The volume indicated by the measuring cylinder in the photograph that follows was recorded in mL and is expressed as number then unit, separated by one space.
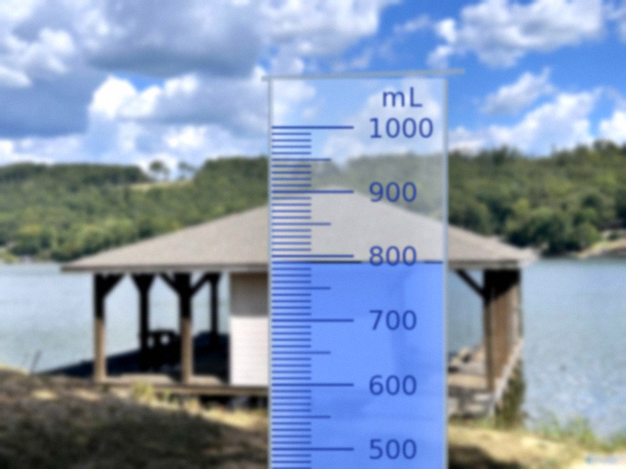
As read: 790 mL
